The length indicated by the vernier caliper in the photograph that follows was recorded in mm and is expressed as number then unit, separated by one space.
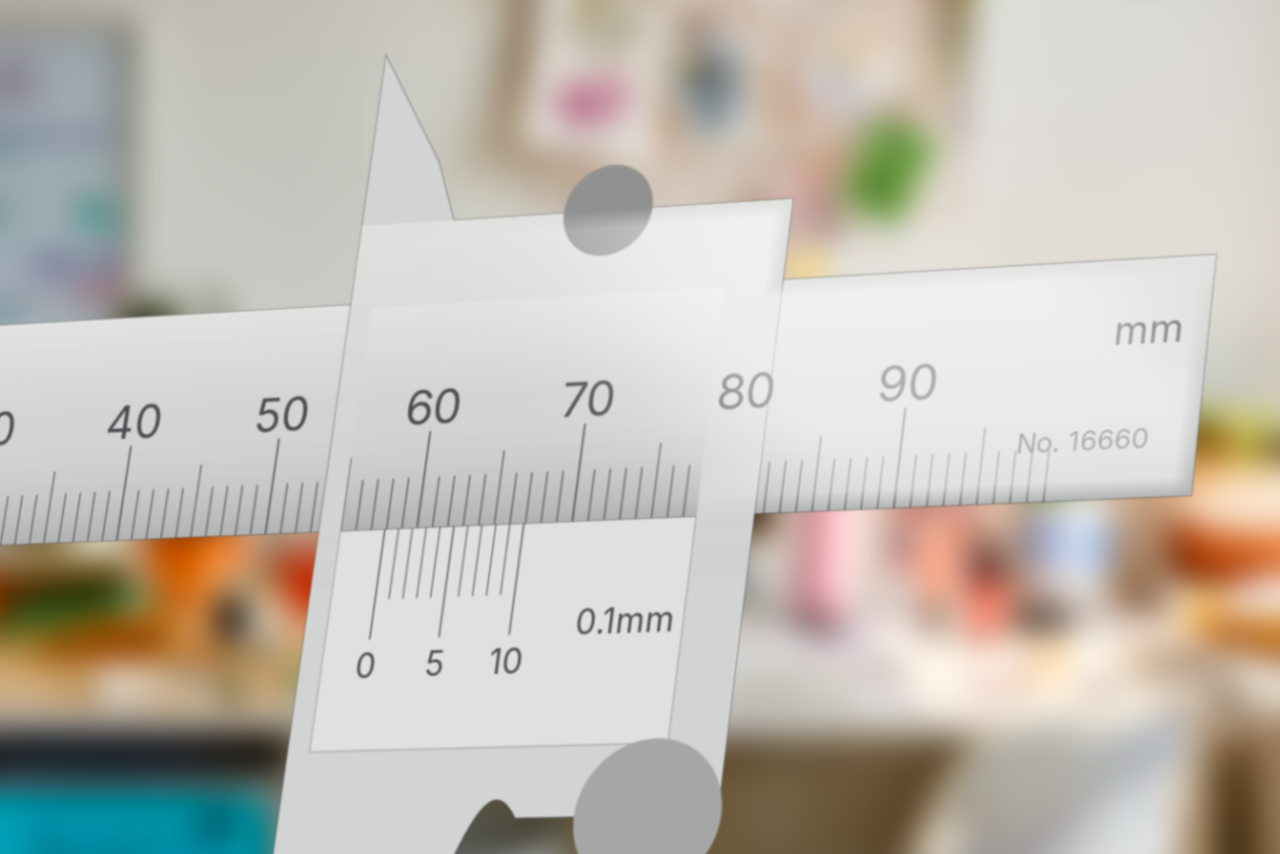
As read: 57.9 mm
